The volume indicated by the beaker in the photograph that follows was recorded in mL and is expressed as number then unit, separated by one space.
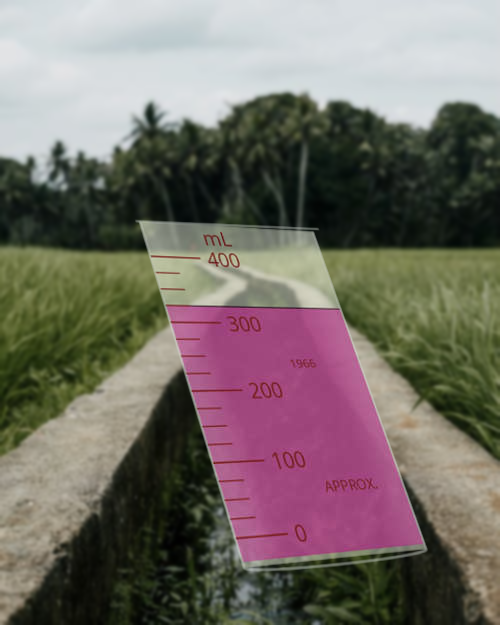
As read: 325 mL
